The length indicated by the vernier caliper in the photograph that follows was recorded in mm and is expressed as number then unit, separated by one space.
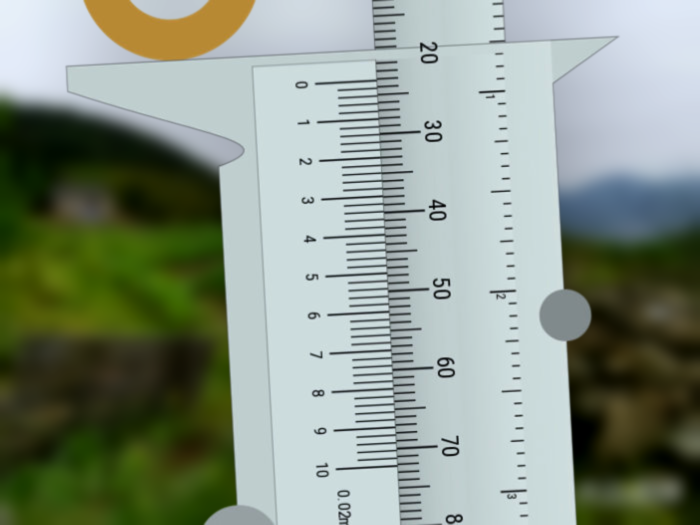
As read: 23.2 mm
